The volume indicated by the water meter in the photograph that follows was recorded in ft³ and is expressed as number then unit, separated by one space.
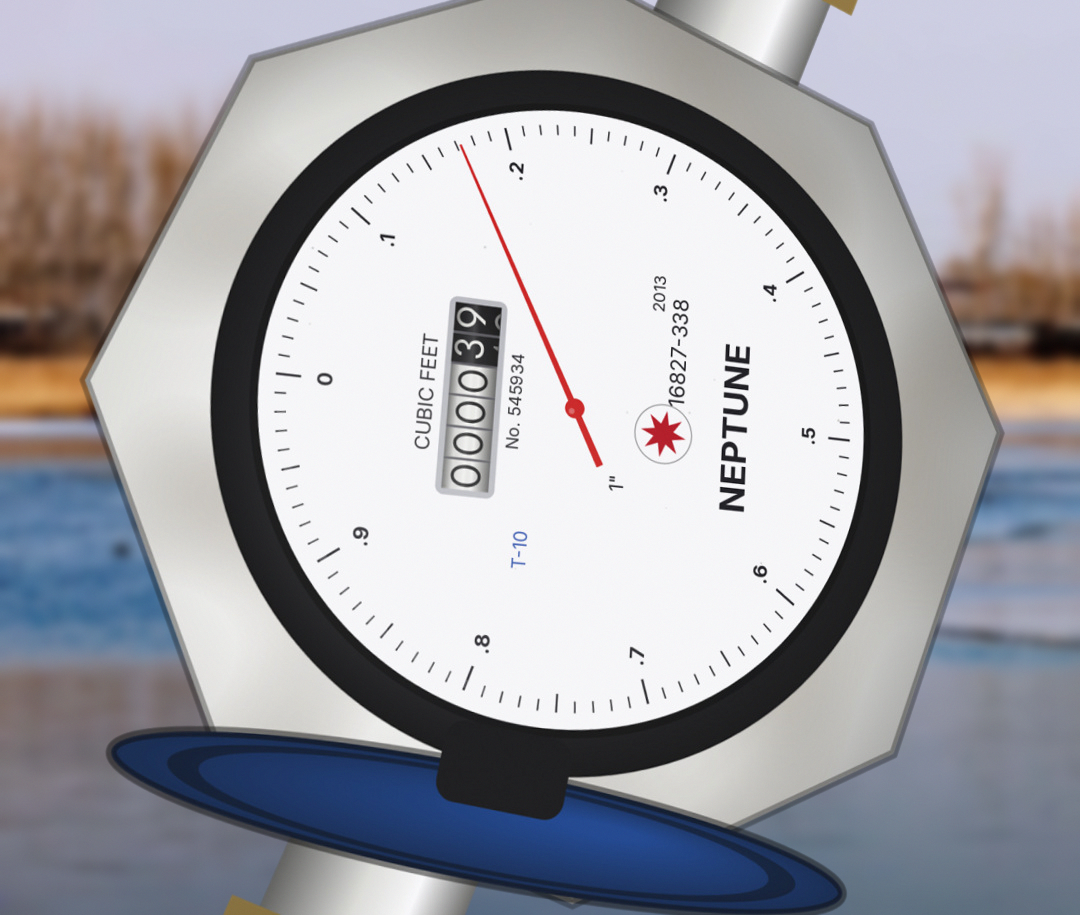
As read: 39.17 ft³
